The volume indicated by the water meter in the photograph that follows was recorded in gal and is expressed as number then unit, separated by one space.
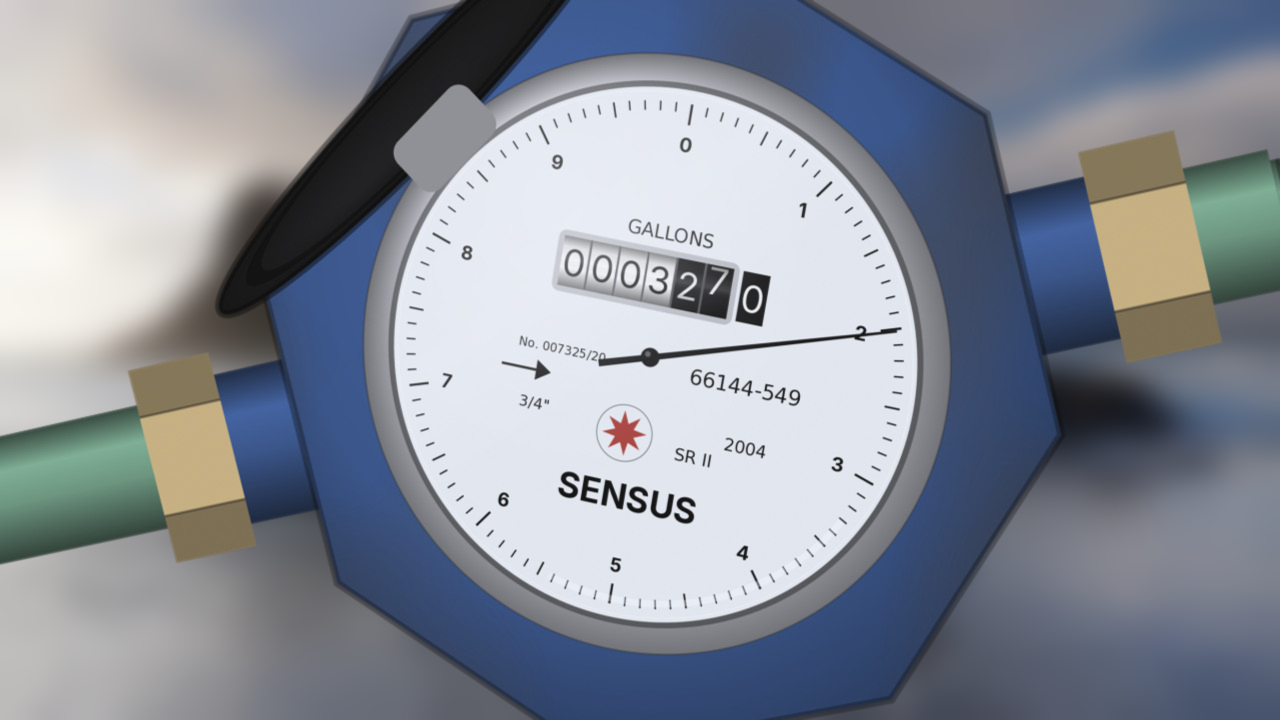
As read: 3272.0 gal
